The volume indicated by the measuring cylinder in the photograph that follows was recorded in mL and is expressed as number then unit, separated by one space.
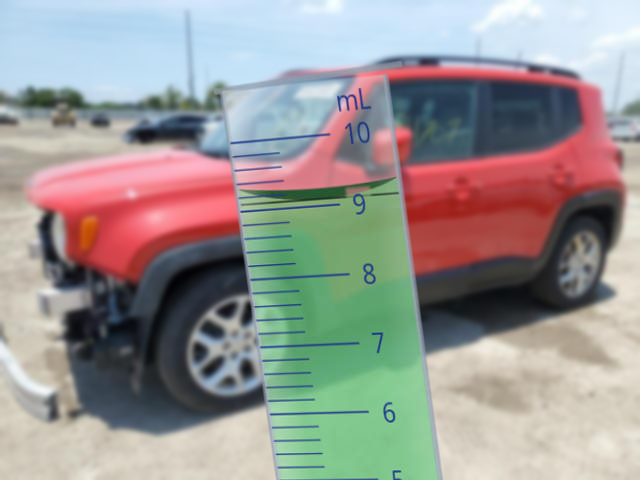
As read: 9.1 mL
